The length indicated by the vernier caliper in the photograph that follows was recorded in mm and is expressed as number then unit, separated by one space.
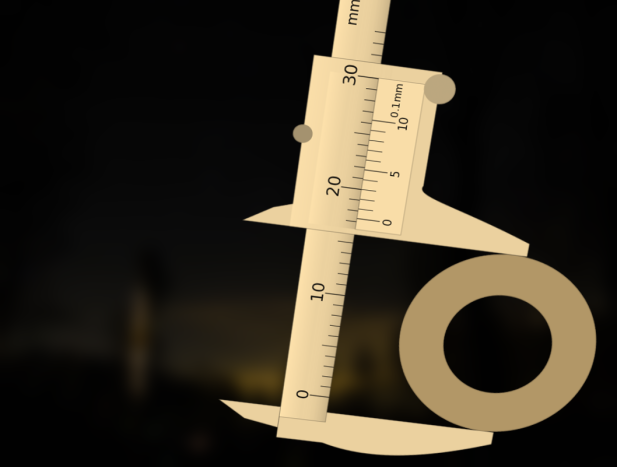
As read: 17.3 mm
